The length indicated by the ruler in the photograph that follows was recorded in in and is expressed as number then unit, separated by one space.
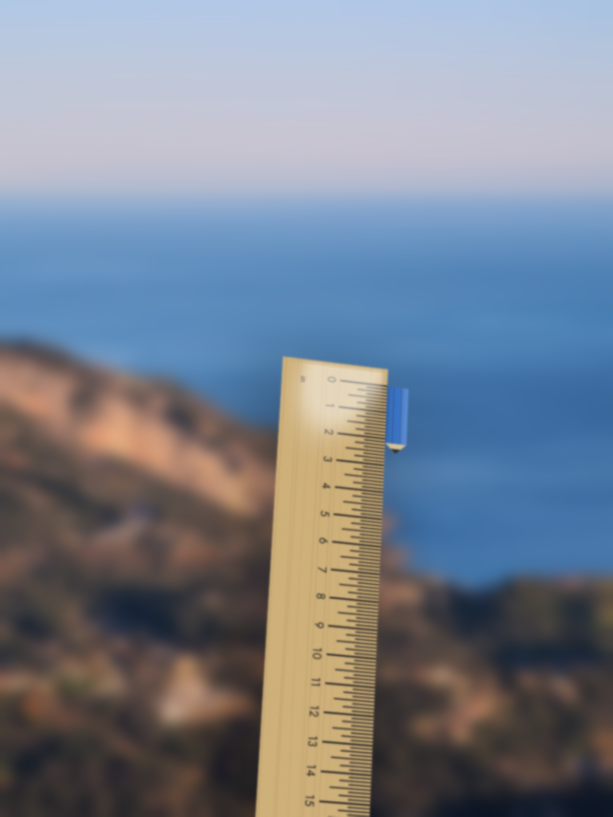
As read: 2.5 in
